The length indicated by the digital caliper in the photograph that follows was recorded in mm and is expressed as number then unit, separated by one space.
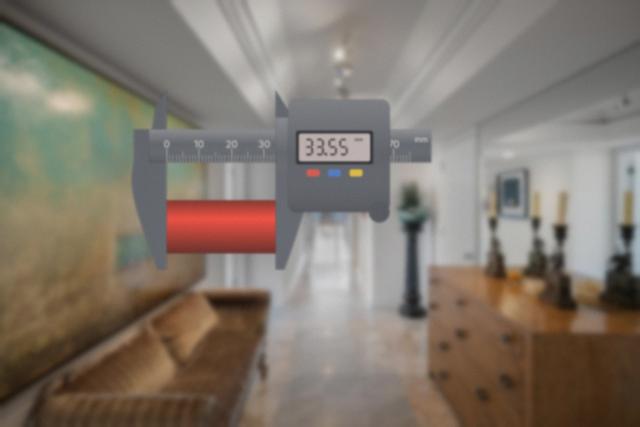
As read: 33.55 mm
